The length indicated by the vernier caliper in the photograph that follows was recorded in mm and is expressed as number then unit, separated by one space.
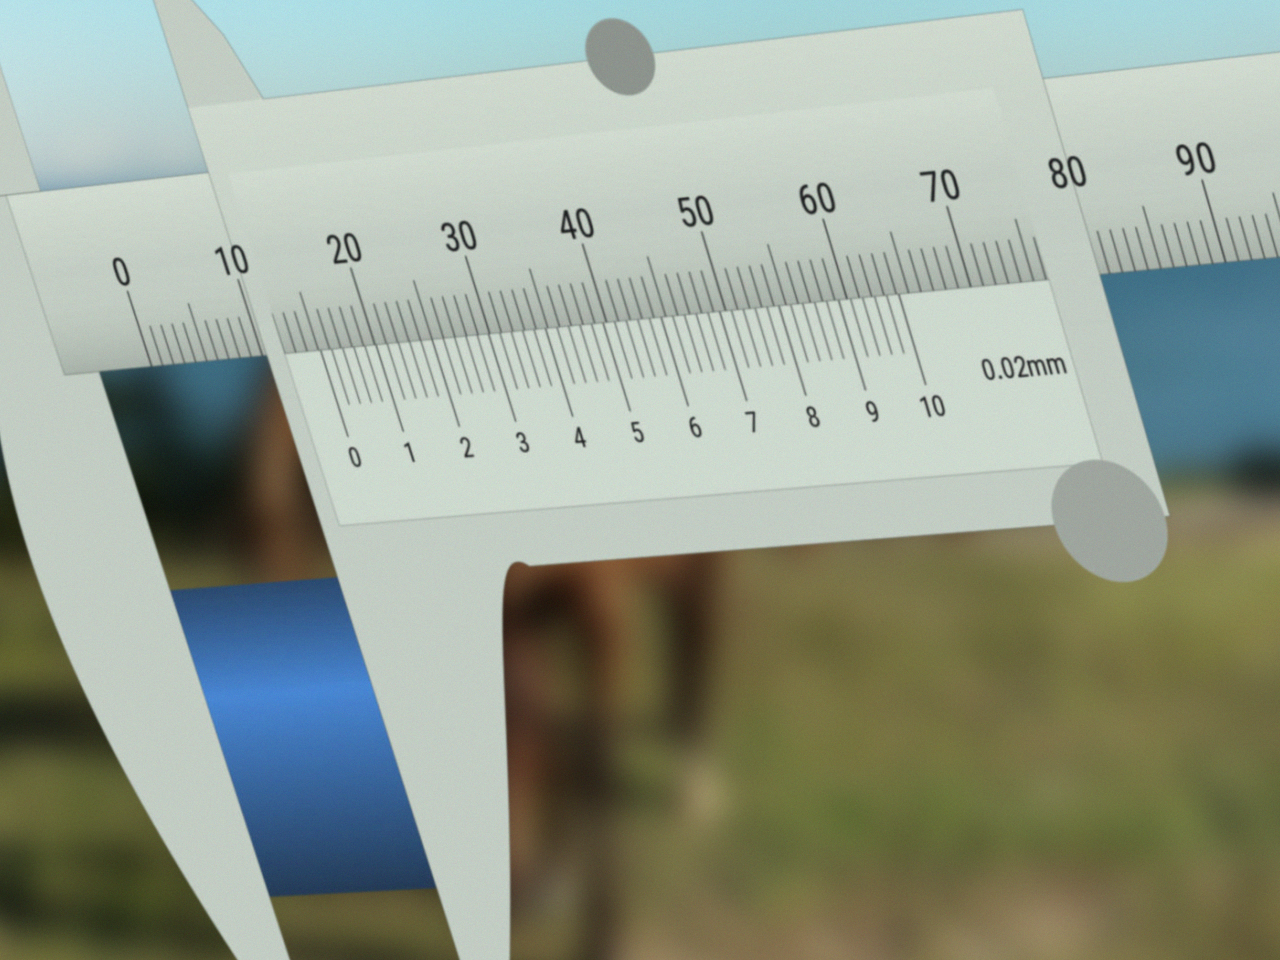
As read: 15.2 mm
